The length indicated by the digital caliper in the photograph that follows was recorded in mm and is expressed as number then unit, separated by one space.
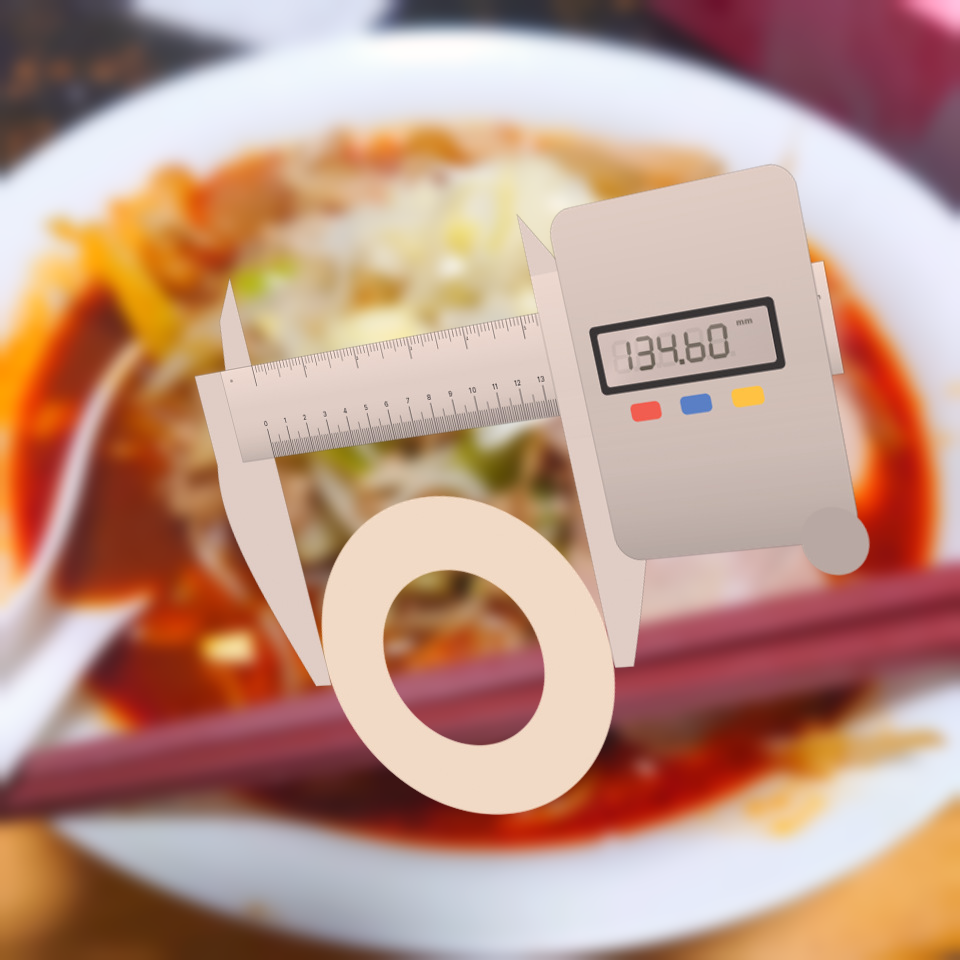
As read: 134.60 mm
